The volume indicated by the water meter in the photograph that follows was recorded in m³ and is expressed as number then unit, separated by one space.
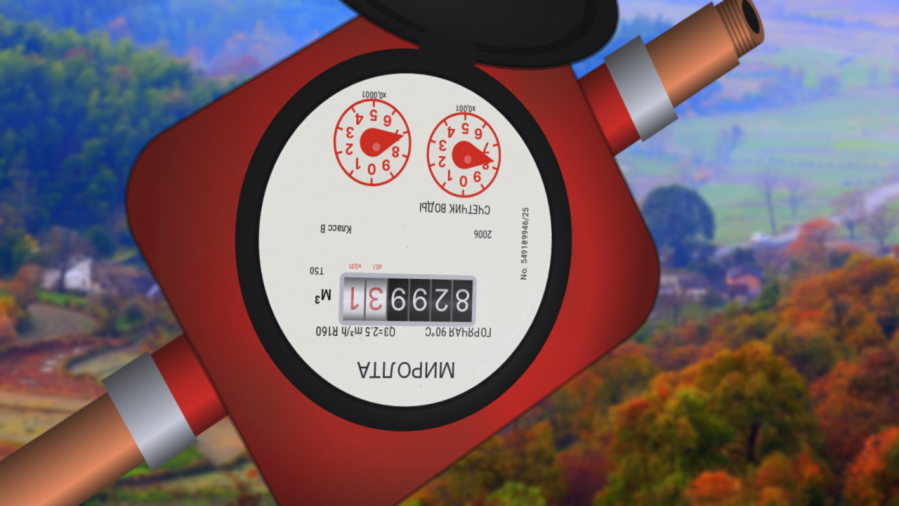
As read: 8299.3177 m³
